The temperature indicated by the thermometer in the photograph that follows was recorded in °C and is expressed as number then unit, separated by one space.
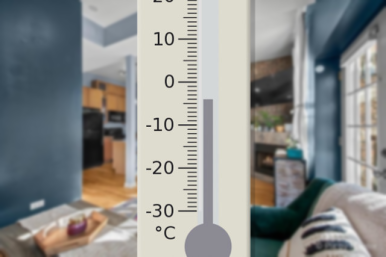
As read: -4 °C
